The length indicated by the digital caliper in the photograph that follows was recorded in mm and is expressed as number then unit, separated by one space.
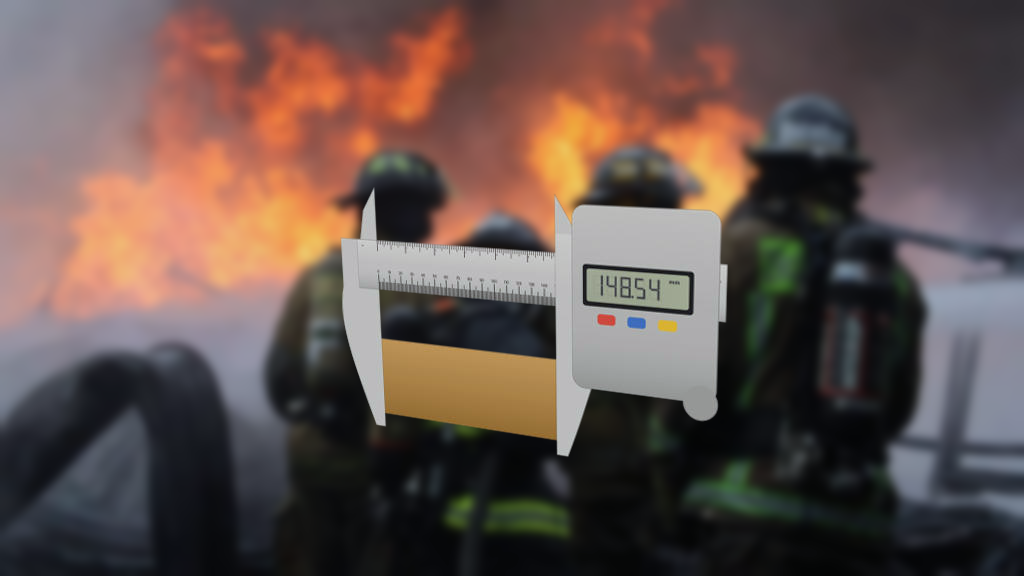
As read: 148.54 mm
